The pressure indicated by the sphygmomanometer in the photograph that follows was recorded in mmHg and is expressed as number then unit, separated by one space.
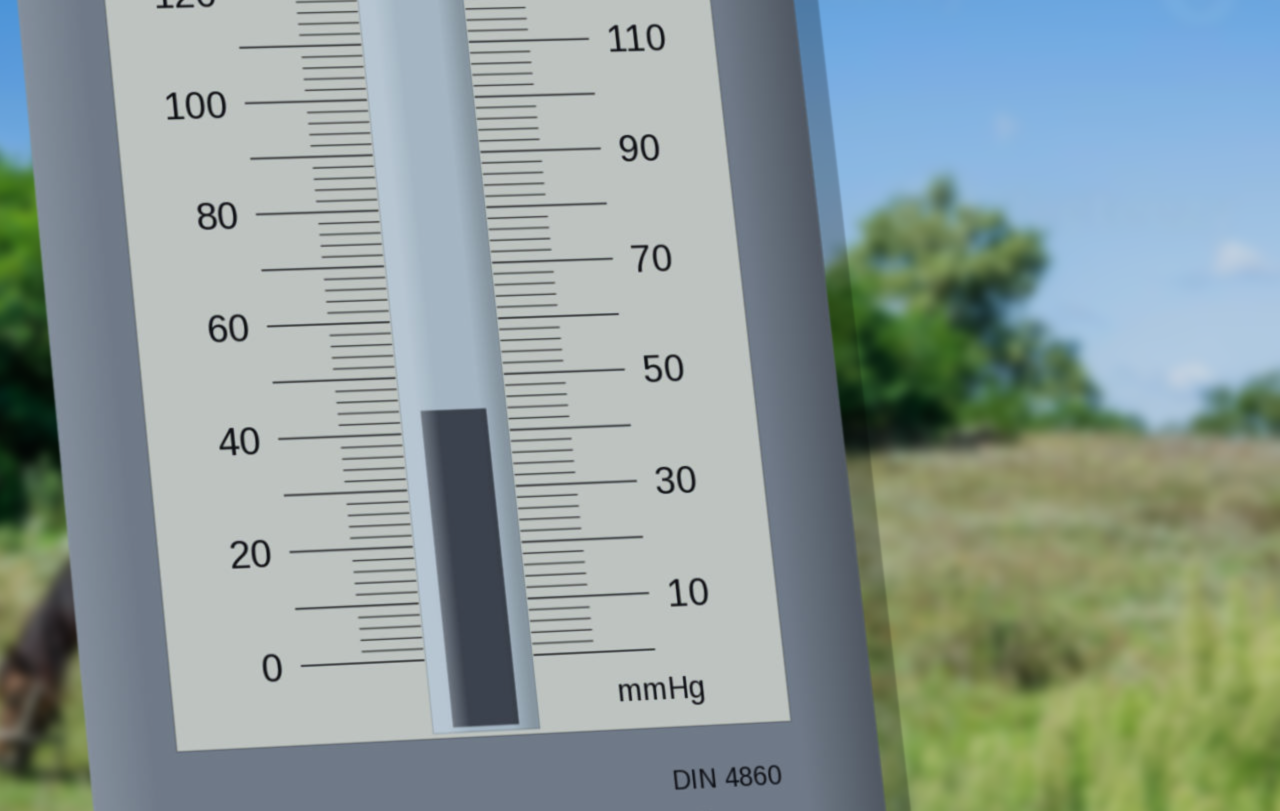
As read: 44 mmHg
